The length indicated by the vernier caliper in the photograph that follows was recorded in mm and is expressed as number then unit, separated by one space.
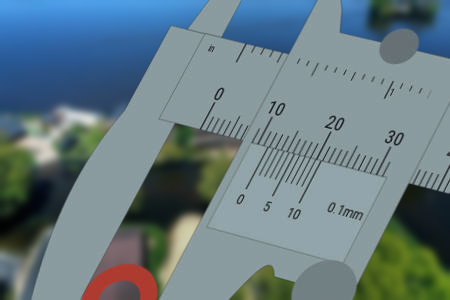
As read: 11.8 mm
